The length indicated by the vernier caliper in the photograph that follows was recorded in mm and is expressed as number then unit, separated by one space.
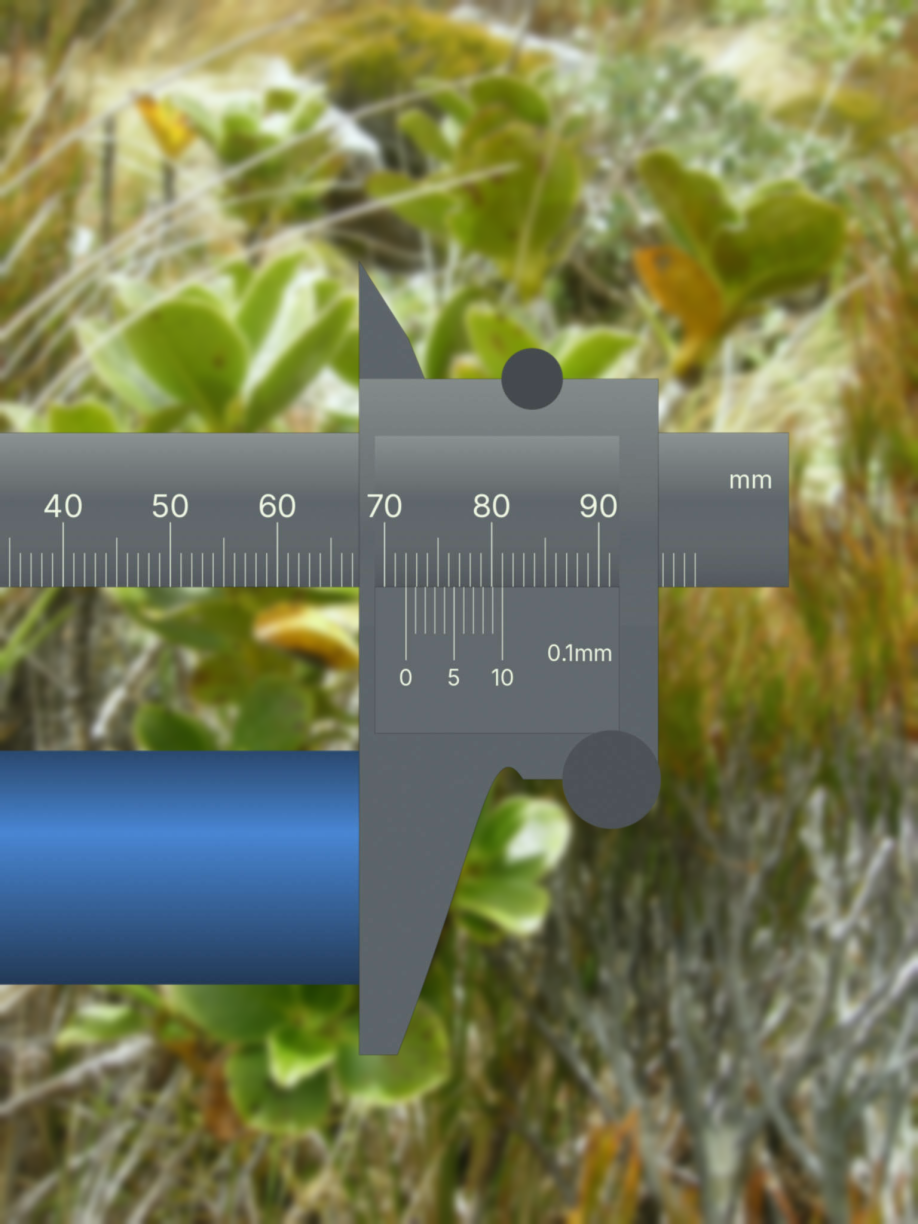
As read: 72.0 mm
